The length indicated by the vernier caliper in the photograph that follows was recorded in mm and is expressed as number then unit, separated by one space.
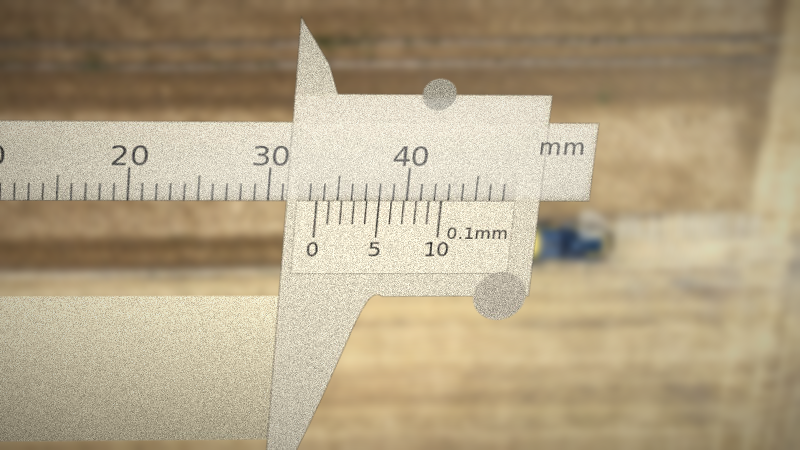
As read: 33.5 mm
